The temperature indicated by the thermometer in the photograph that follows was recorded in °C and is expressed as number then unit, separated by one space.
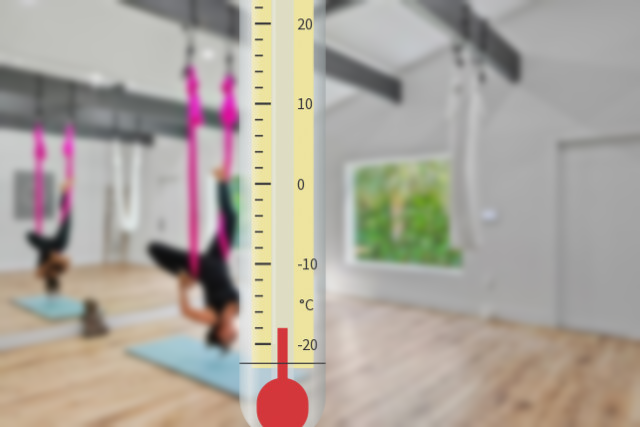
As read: -18 °C
